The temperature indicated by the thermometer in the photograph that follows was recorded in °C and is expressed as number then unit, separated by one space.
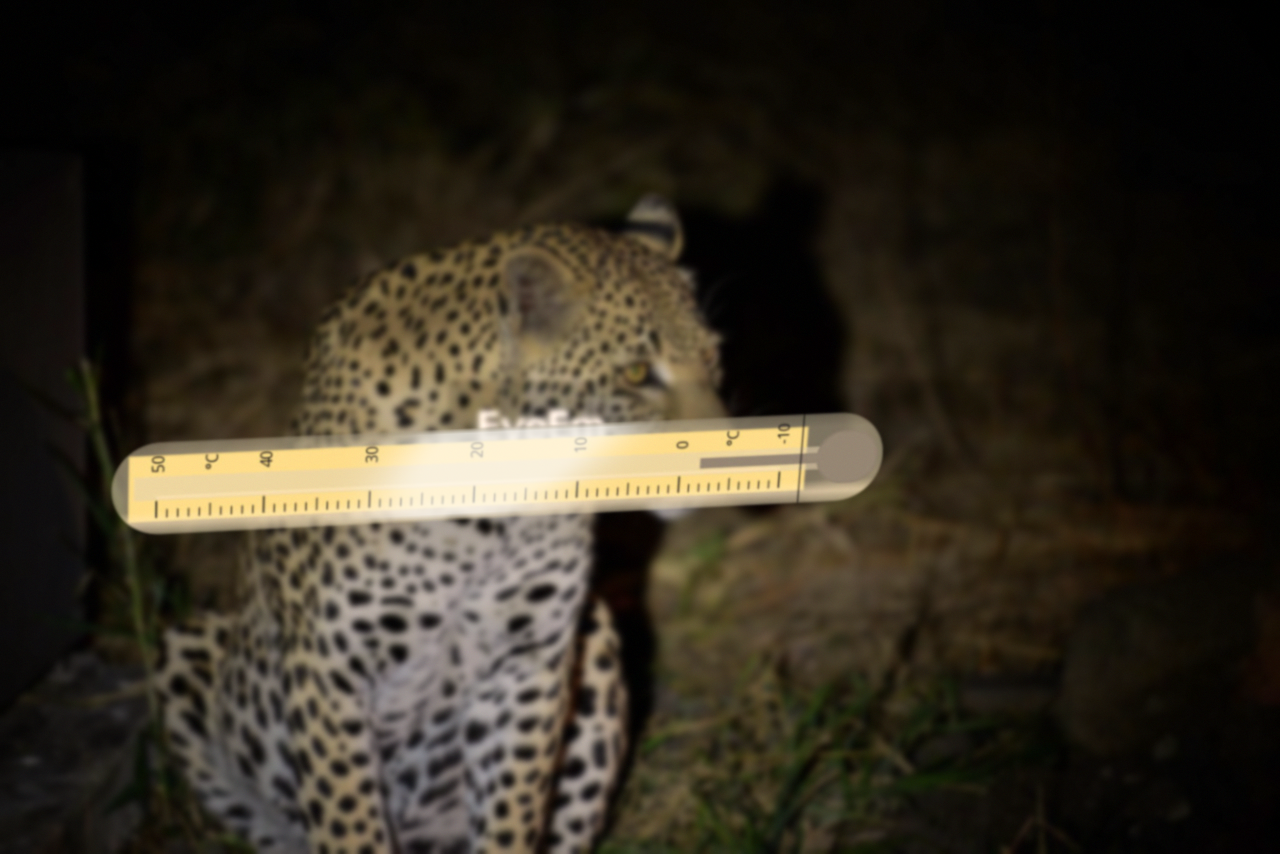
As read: -2 °C
